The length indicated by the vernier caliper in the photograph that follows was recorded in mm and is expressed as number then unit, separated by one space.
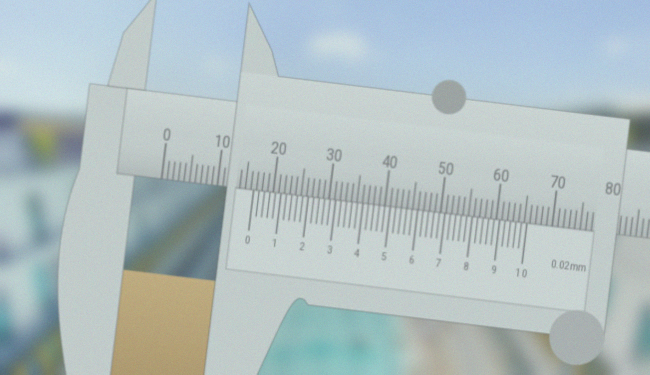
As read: 16.5 mm
